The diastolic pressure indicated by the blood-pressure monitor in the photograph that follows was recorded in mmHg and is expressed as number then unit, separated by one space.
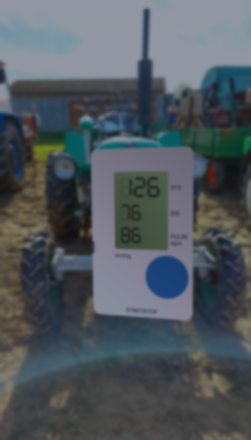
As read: 76 mmHg
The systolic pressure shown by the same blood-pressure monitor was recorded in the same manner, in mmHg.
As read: 126 mmHg
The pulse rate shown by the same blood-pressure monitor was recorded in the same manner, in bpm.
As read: 86 bpm
